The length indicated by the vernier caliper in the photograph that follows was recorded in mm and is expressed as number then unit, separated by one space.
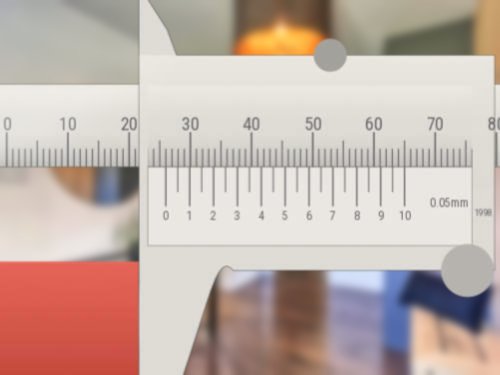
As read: 26.0 mm
